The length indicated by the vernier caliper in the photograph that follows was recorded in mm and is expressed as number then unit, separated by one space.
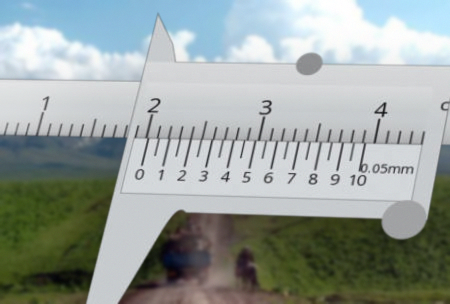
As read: 20.2 mm
